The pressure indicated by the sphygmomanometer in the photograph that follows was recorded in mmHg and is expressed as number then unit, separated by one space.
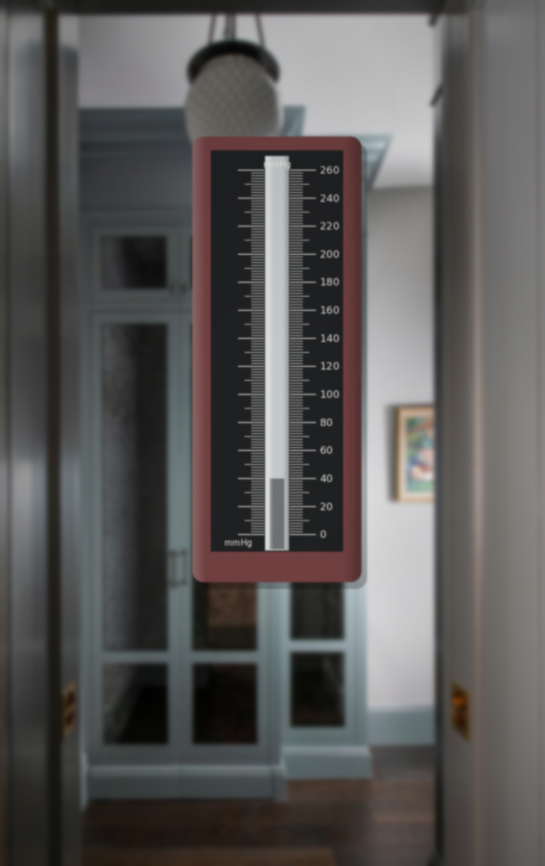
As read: 40 mmHg
